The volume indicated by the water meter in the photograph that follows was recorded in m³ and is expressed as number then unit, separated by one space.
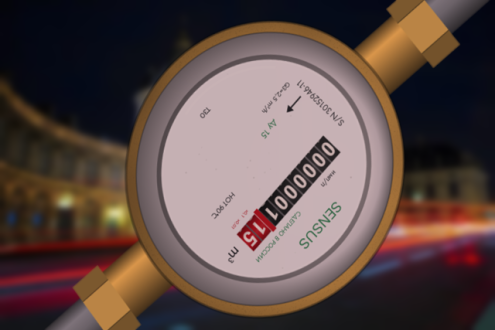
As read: 1.15 m³
